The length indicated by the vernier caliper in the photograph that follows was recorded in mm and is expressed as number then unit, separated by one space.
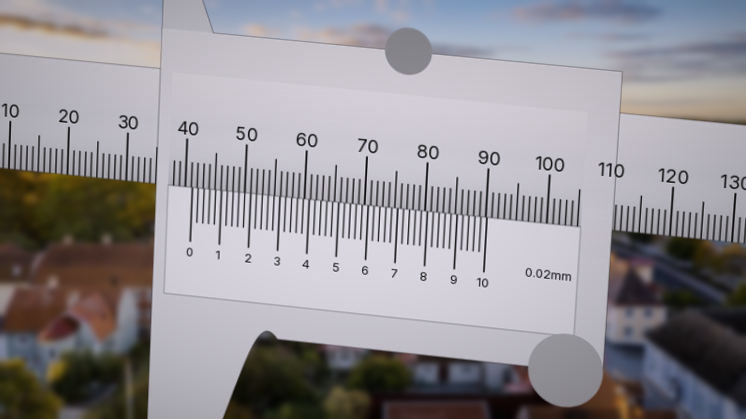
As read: 41.2 mm
